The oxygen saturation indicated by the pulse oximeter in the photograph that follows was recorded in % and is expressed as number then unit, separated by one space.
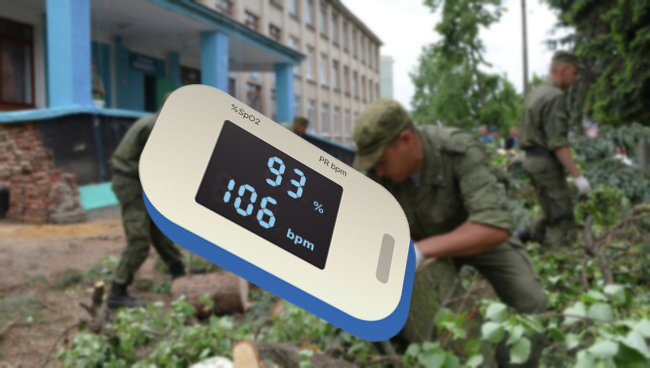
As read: 93 %
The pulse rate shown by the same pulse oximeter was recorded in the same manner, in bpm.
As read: 106 bpm
